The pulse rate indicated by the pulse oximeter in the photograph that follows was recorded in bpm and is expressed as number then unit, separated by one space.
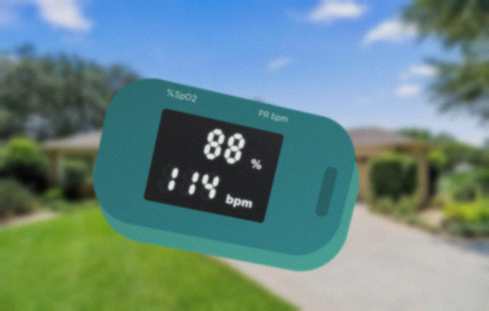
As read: 114 bpm
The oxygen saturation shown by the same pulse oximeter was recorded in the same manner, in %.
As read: 88 %
